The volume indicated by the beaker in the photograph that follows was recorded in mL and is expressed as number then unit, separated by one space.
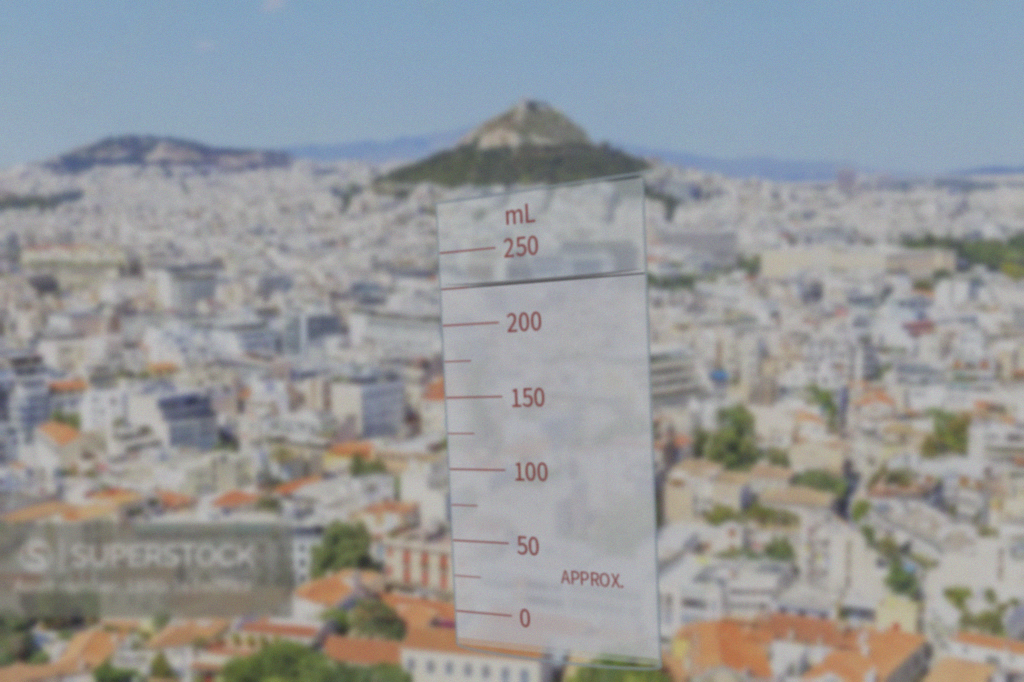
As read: 225 mL
